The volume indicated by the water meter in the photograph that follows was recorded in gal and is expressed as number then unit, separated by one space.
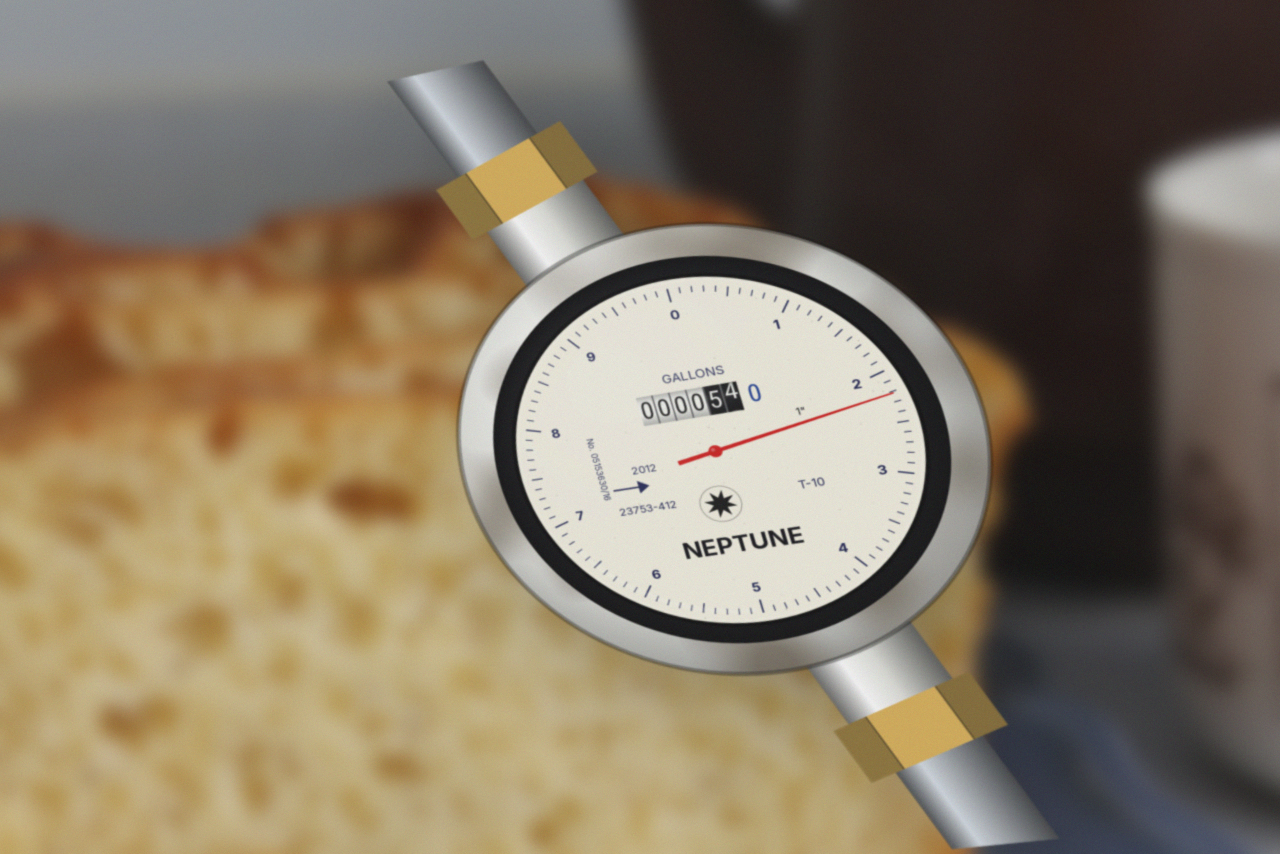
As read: 542.2 gal
